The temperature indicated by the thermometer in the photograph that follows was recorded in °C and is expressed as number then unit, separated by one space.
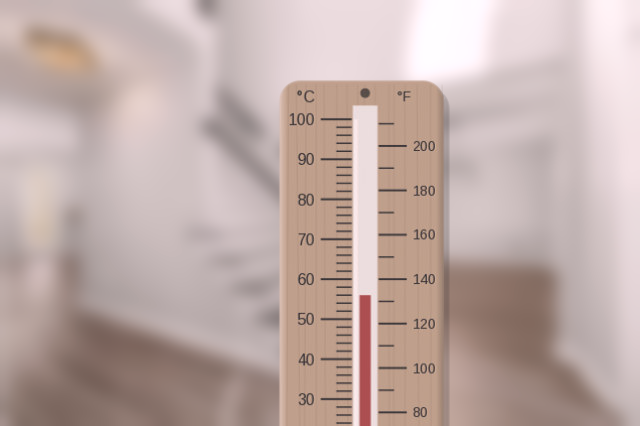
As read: 56 °C
